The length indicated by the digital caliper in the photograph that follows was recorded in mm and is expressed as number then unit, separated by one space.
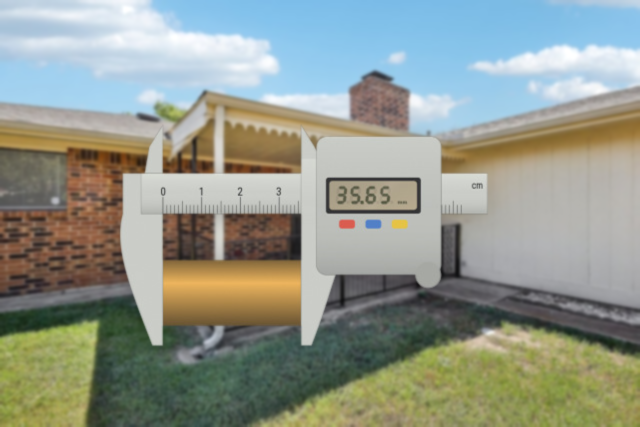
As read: 35.65 mm
